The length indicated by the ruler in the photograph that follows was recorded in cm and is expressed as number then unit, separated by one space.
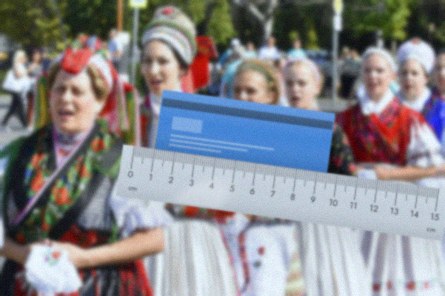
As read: 8.5 cm
